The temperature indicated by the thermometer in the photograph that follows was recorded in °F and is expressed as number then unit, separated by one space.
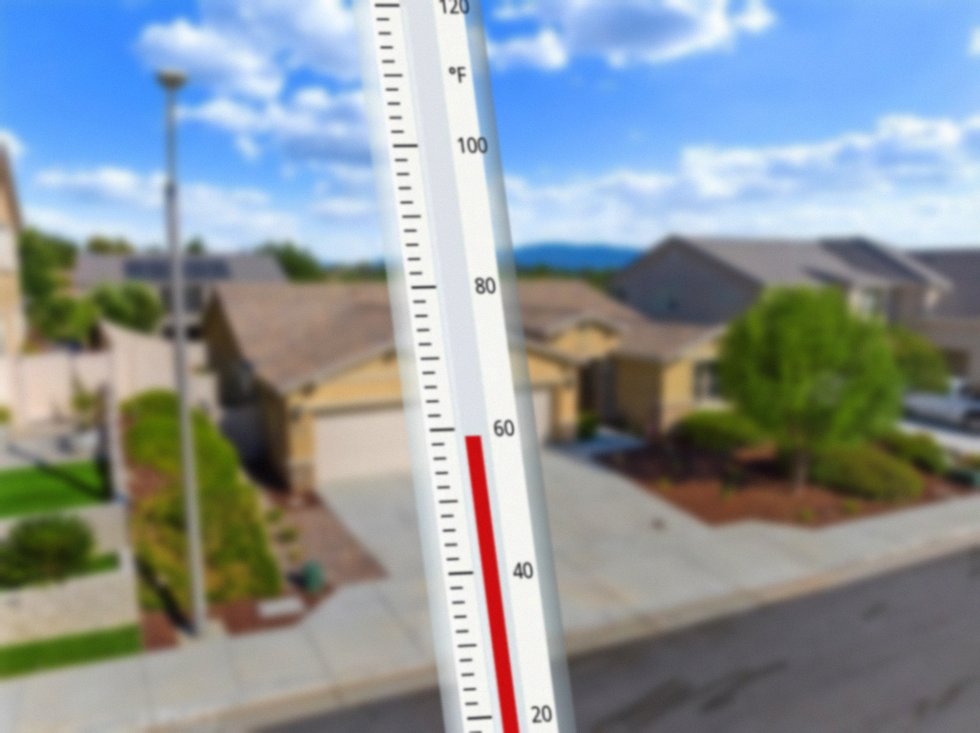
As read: 59 °F
